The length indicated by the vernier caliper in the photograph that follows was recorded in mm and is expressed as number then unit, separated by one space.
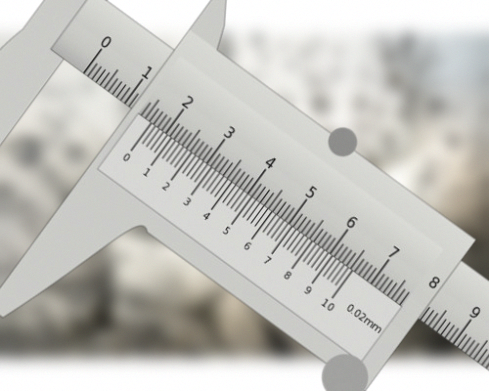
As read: 16.5 mm
